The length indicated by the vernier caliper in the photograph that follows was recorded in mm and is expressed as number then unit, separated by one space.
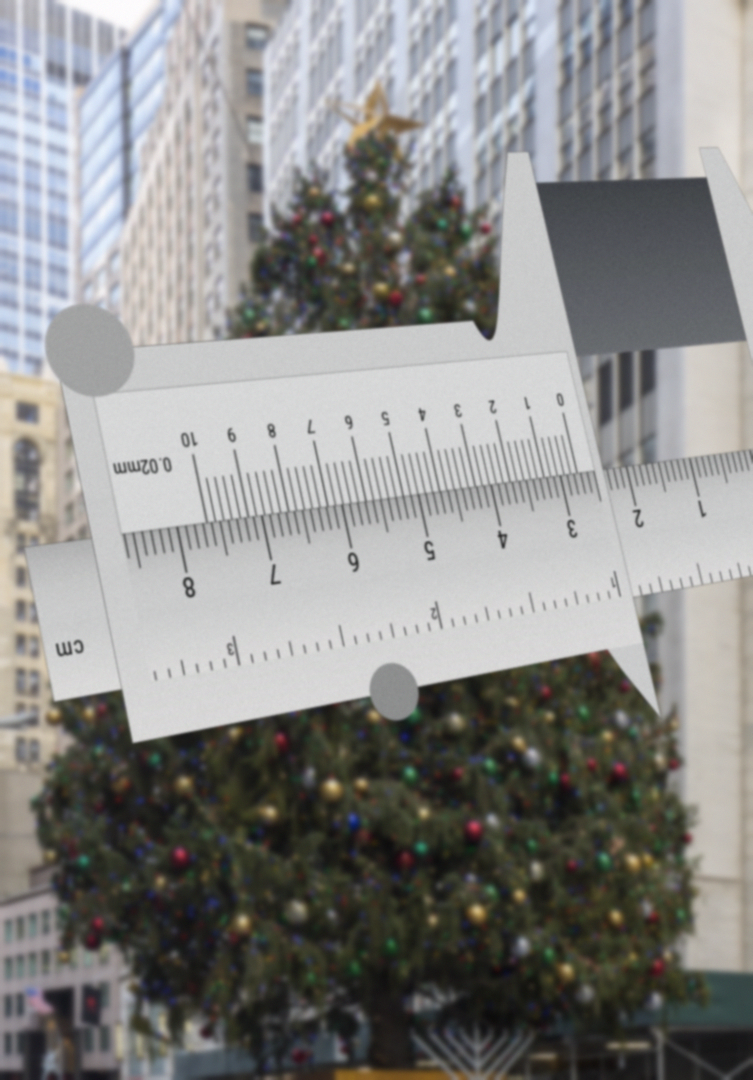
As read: 27.5 mm
